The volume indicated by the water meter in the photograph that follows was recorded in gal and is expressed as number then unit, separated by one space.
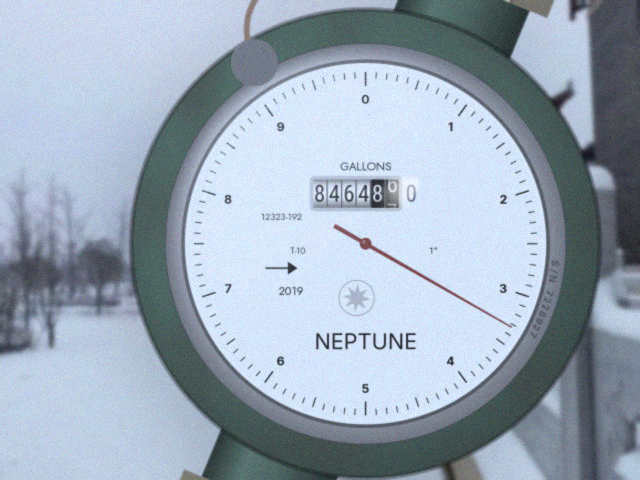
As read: 8464863.3 gal
